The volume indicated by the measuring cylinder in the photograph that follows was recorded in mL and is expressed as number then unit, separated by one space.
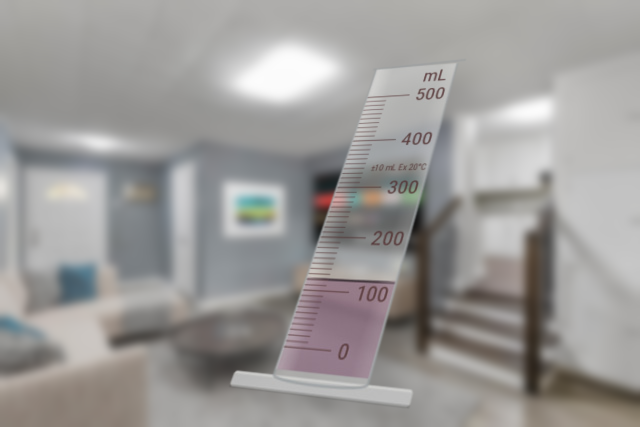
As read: 120 mL
